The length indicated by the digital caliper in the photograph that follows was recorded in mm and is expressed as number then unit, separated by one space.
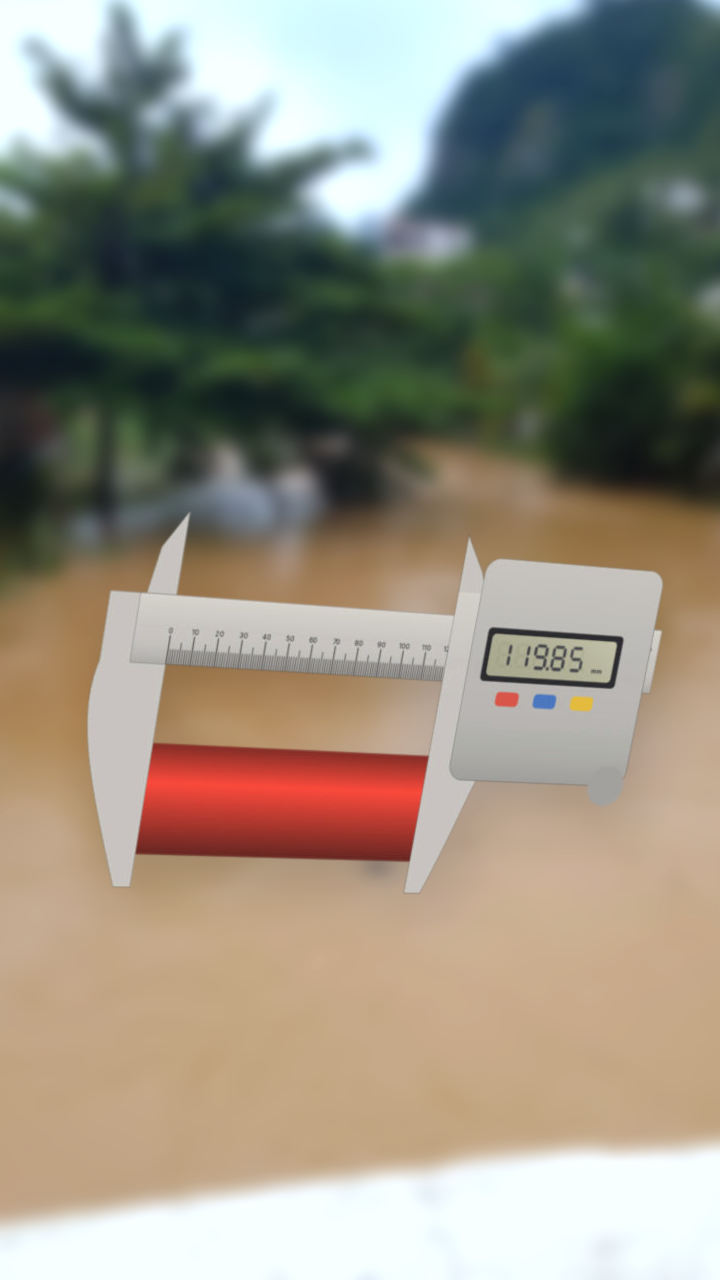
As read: 119.85 mm
